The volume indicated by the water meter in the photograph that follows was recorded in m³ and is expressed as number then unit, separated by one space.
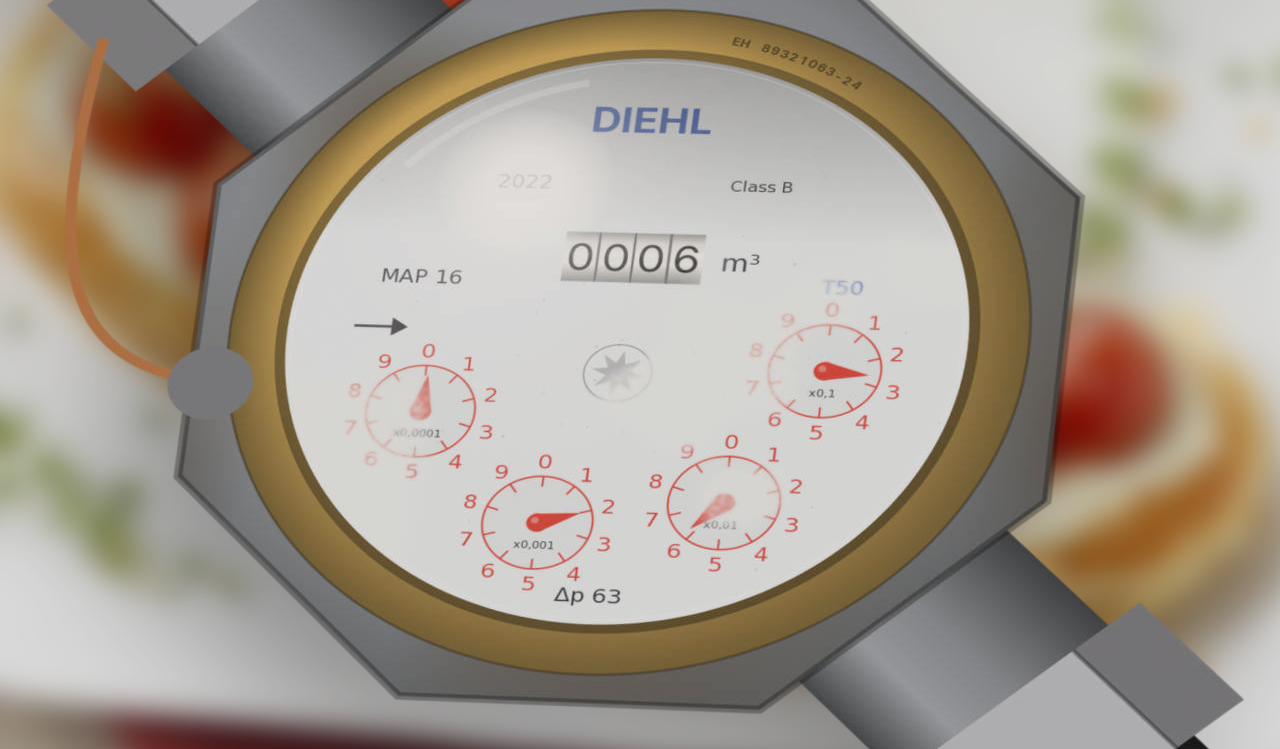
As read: 6.2620 m³
